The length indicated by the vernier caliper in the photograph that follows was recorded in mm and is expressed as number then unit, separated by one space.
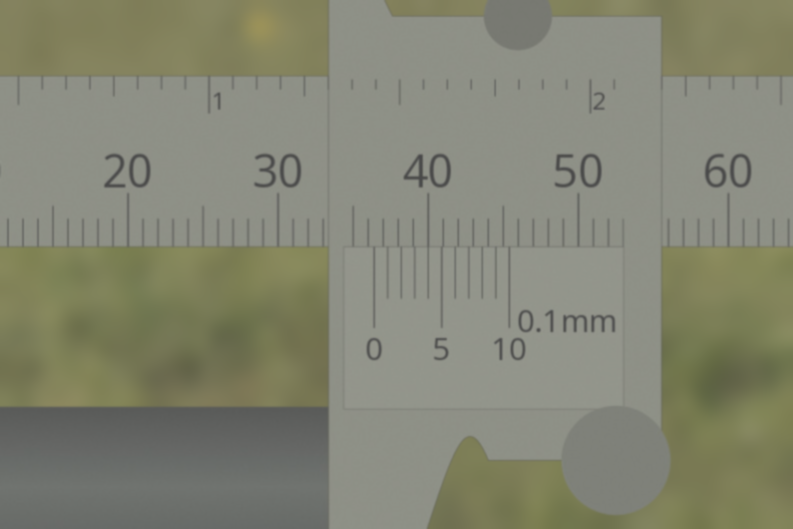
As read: 36.4 mm
